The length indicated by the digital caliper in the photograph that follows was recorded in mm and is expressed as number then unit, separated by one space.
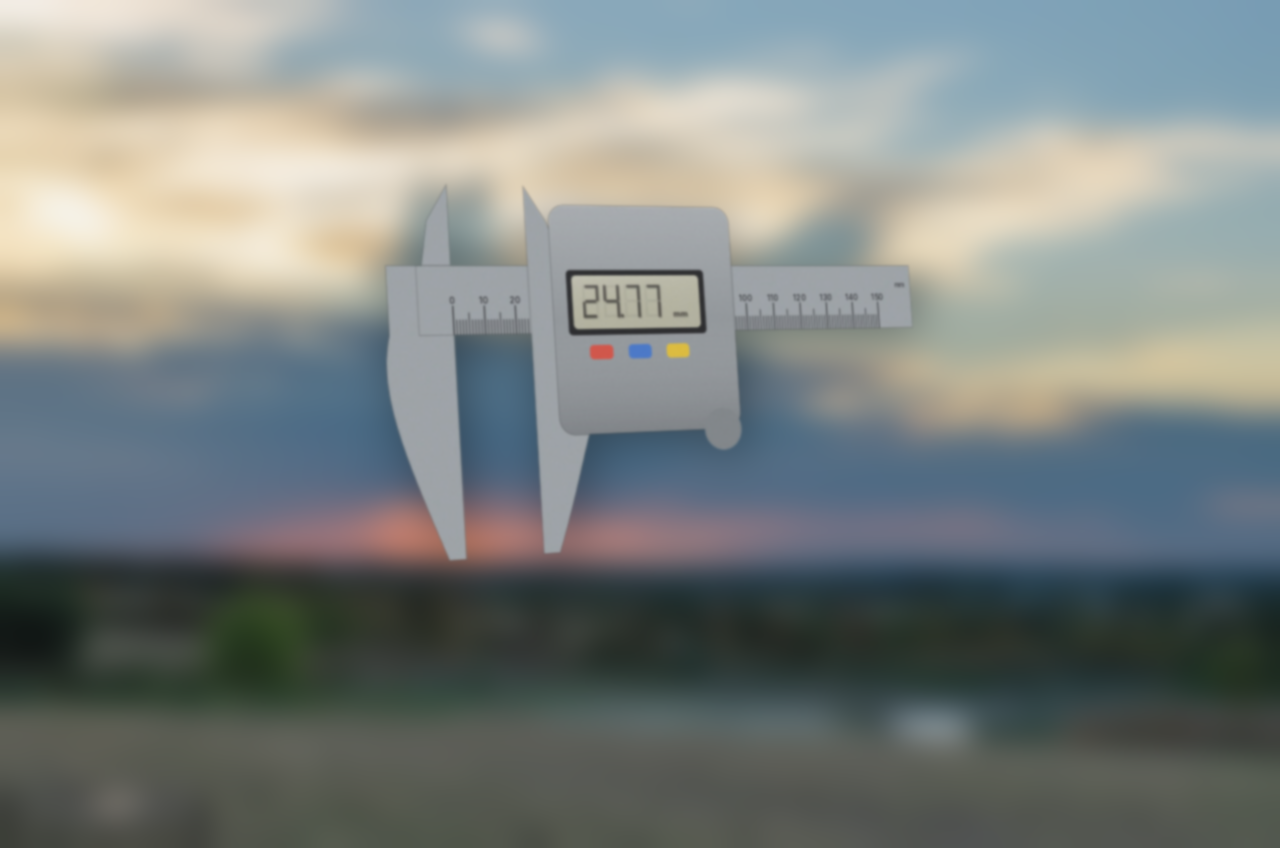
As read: 24.77 mm
